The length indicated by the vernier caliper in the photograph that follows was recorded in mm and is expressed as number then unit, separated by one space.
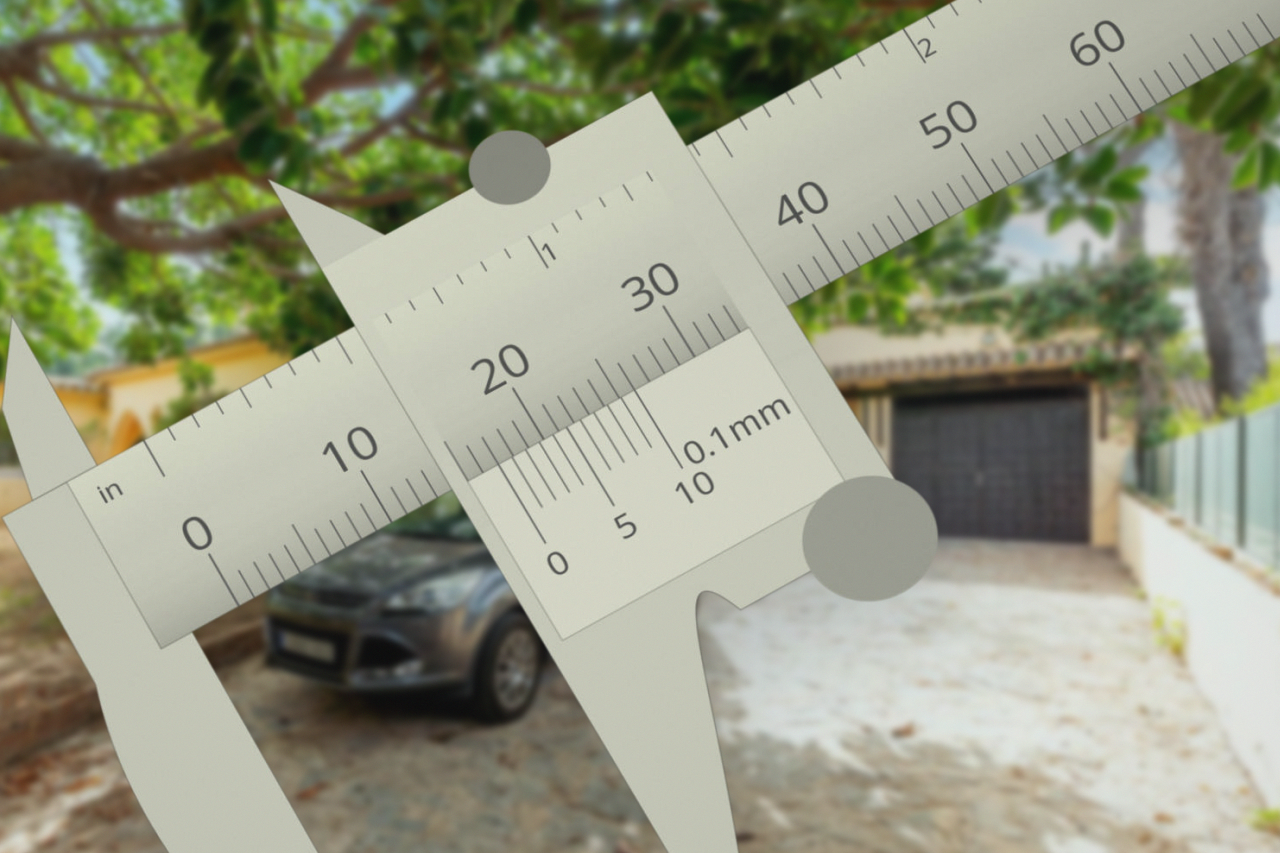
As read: 17.0 mm
